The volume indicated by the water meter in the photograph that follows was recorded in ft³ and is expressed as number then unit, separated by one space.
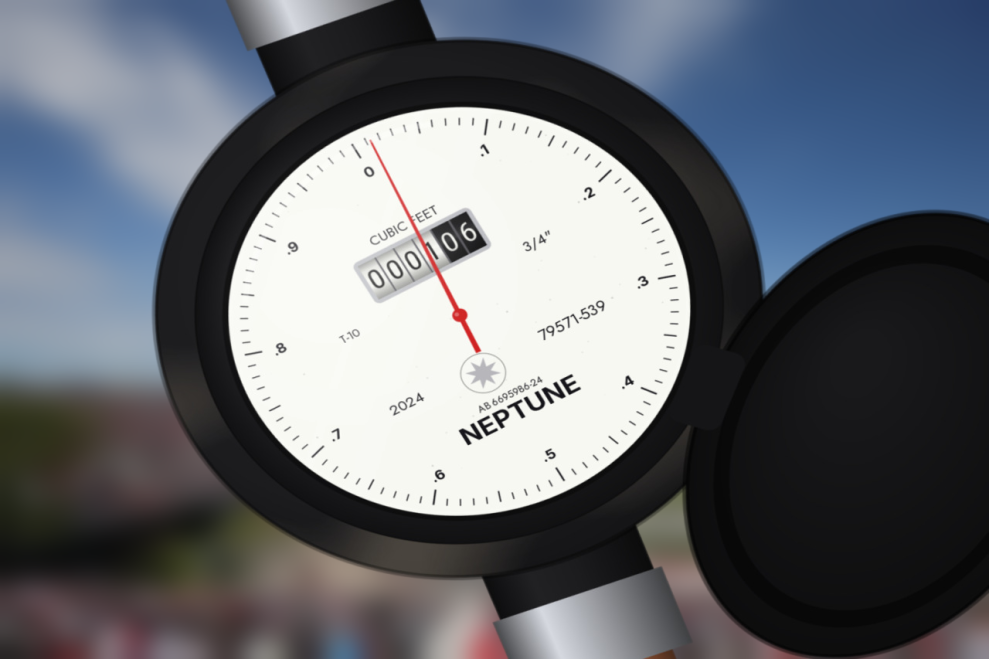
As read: 106.01 ft³
